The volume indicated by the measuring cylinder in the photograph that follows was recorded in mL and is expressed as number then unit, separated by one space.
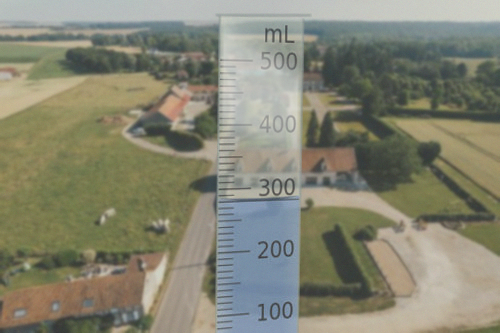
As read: 280 mL
